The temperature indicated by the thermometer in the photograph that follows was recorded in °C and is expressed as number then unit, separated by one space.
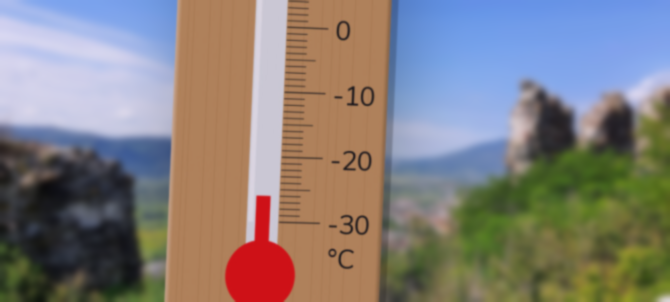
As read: -26 °C
